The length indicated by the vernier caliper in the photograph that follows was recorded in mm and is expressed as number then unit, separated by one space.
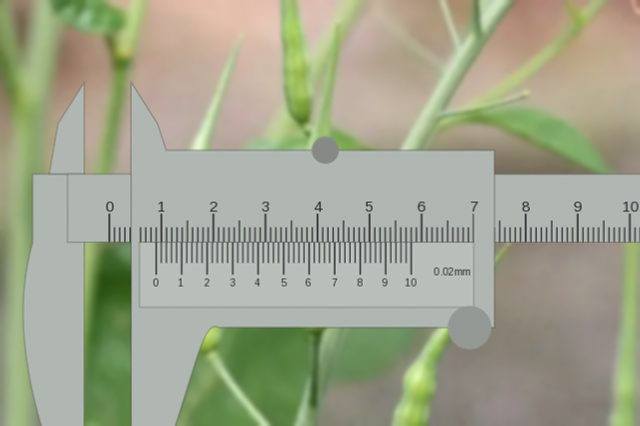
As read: 9.0 mm
